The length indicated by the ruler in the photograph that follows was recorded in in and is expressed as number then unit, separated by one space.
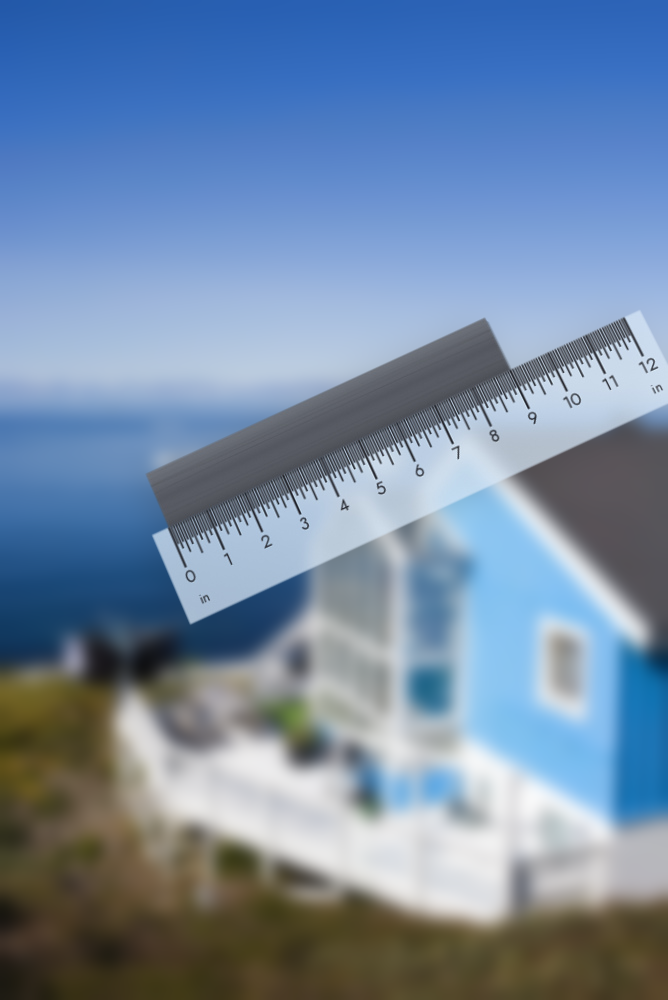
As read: 9 in
